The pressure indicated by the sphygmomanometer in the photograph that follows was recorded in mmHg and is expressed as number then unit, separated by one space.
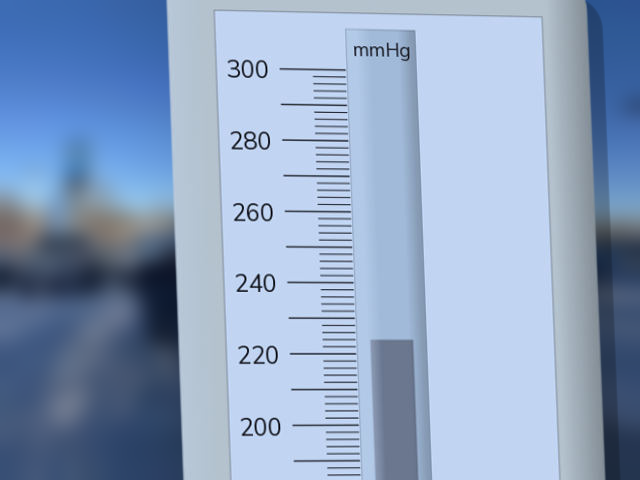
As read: 224 mmHg
